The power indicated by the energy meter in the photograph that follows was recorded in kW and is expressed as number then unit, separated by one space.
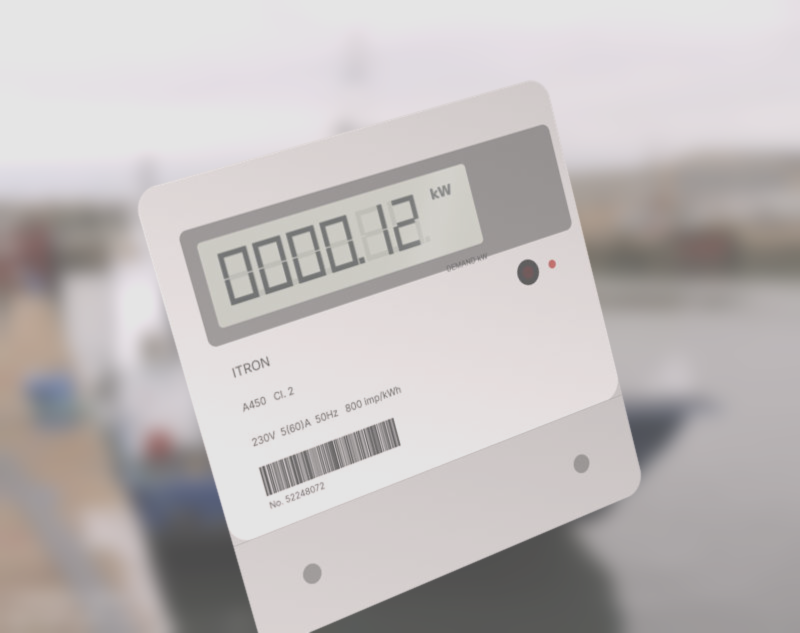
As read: 0.12 kW
